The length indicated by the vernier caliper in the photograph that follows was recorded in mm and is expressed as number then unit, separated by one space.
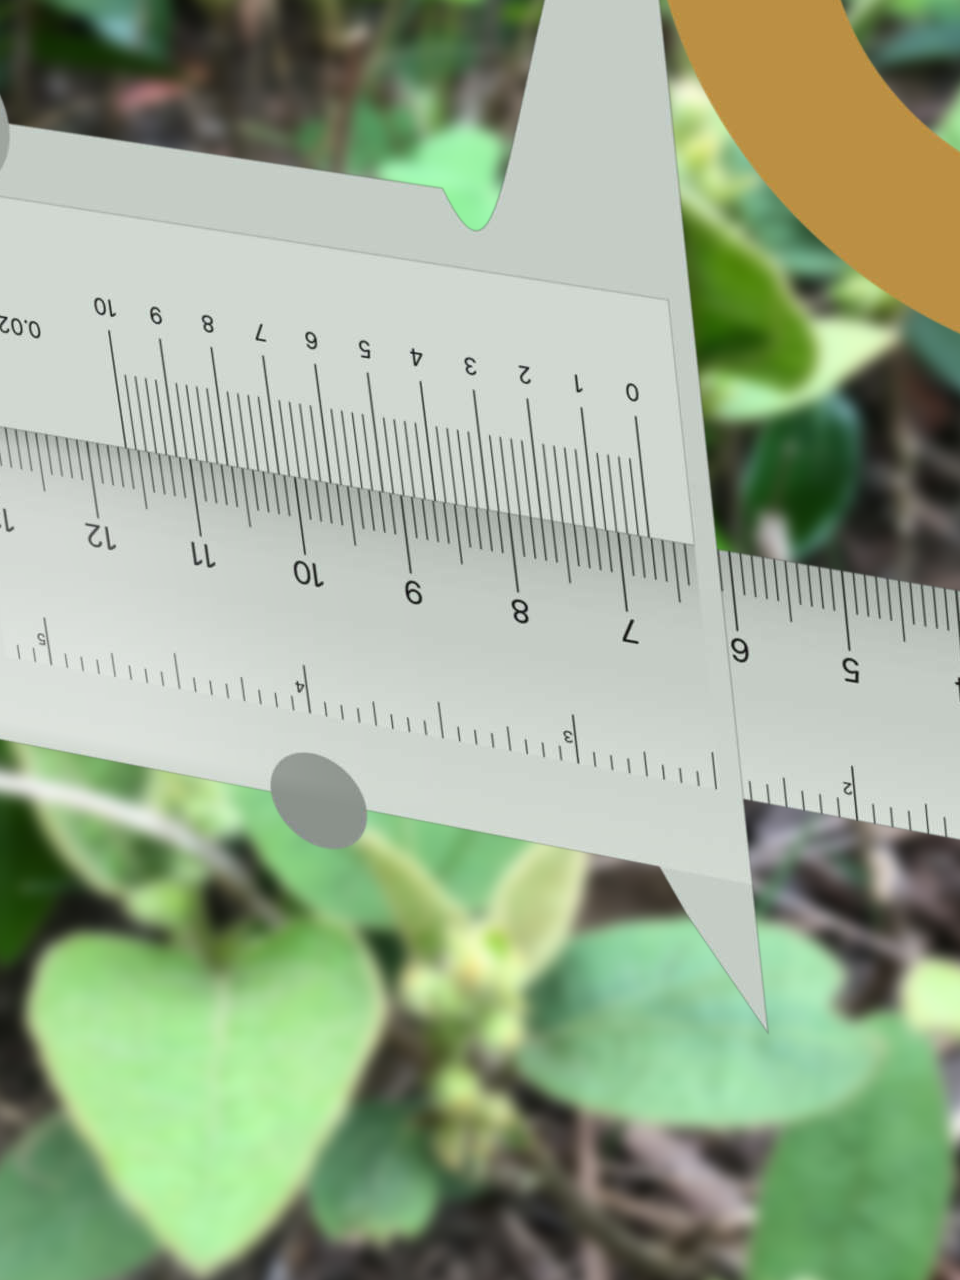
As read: 67.2 mm
